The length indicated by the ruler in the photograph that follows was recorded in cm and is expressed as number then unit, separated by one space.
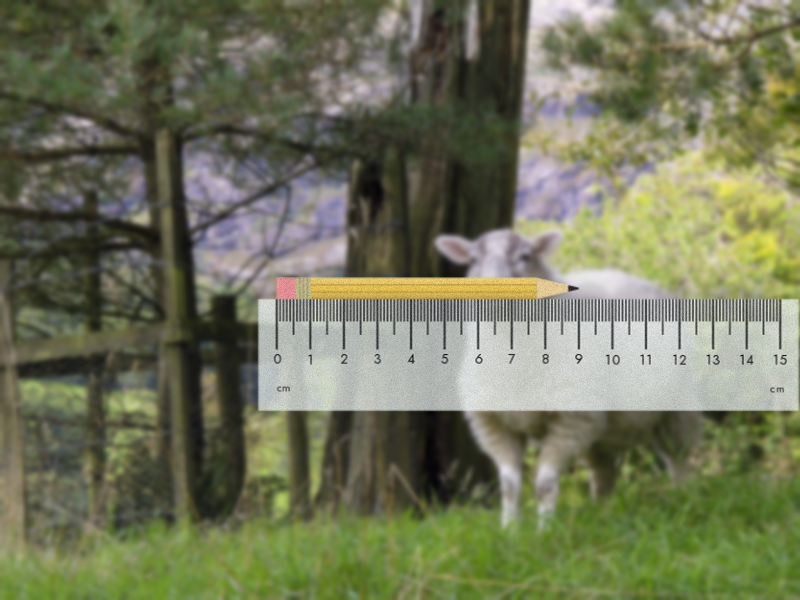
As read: 9 cm
